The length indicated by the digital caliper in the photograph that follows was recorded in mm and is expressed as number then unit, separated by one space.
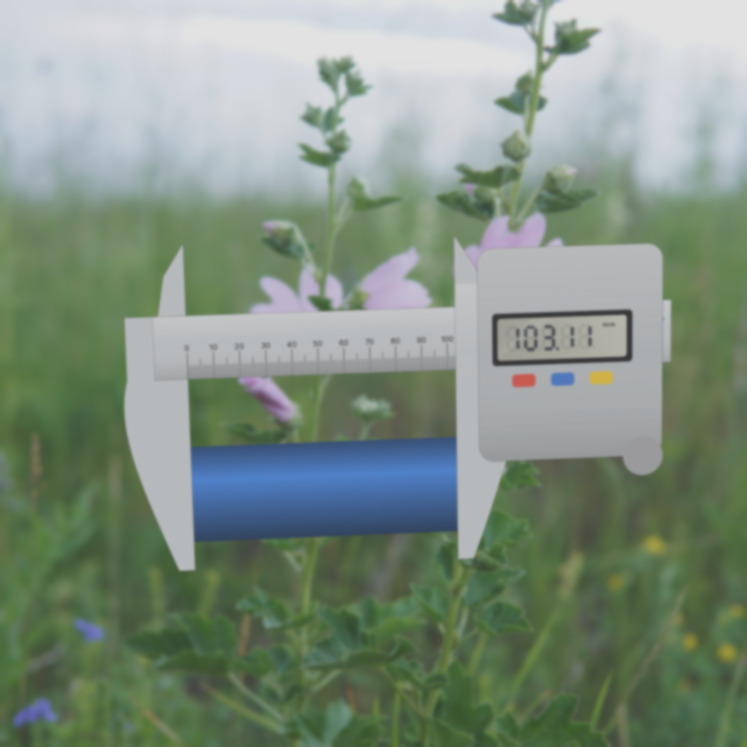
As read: 103.11 mm
